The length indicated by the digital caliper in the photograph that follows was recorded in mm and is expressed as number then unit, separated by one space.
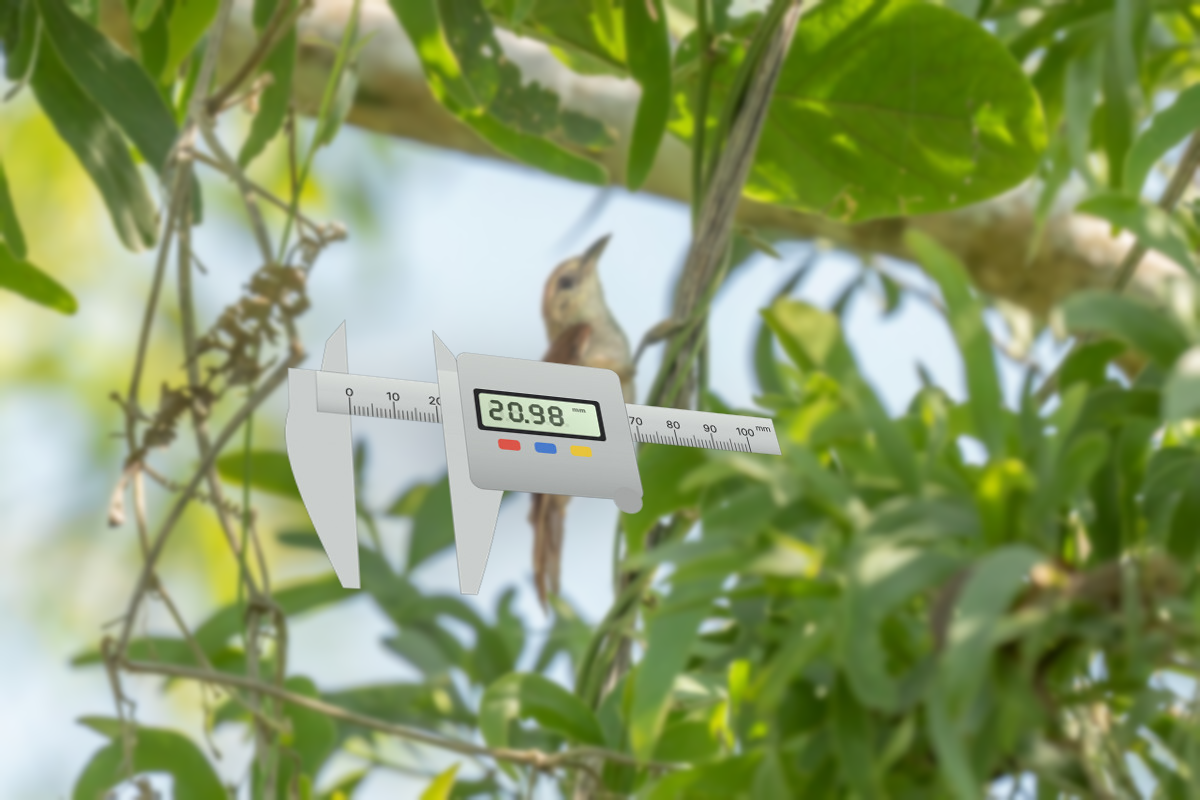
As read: 20.98 mm
